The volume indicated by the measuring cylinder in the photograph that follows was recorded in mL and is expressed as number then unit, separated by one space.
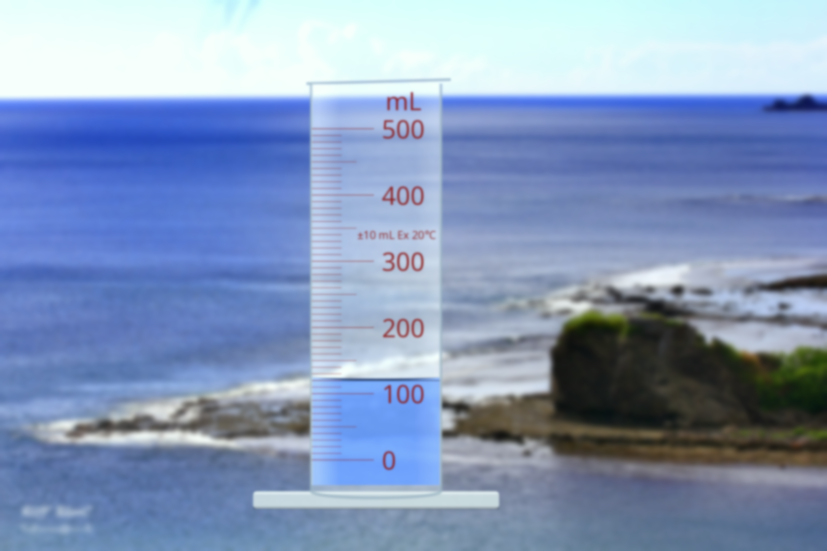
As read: 120 mL
